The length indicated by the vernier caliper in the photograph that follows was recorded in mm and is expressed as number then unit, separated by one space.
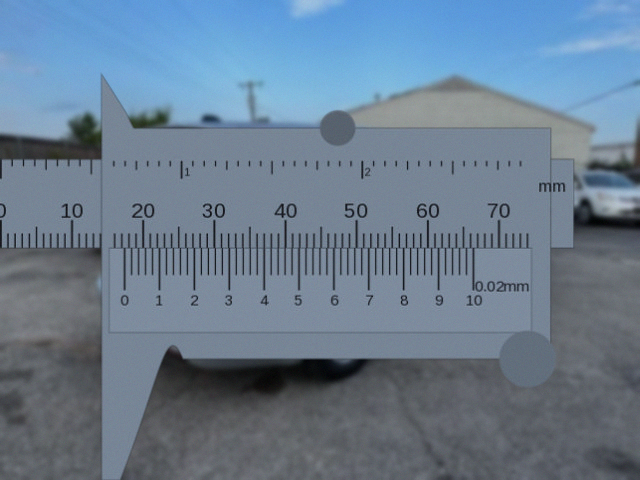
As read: 17.4 mm
